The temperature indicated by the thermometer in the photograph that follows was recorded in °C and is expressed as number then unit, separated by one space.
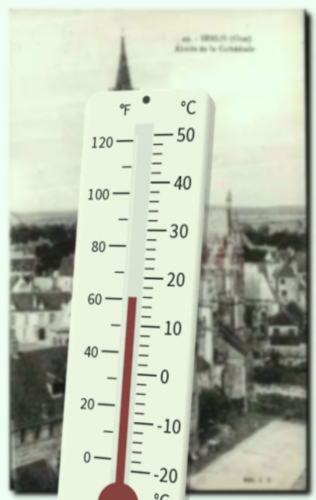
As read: 16 °C
